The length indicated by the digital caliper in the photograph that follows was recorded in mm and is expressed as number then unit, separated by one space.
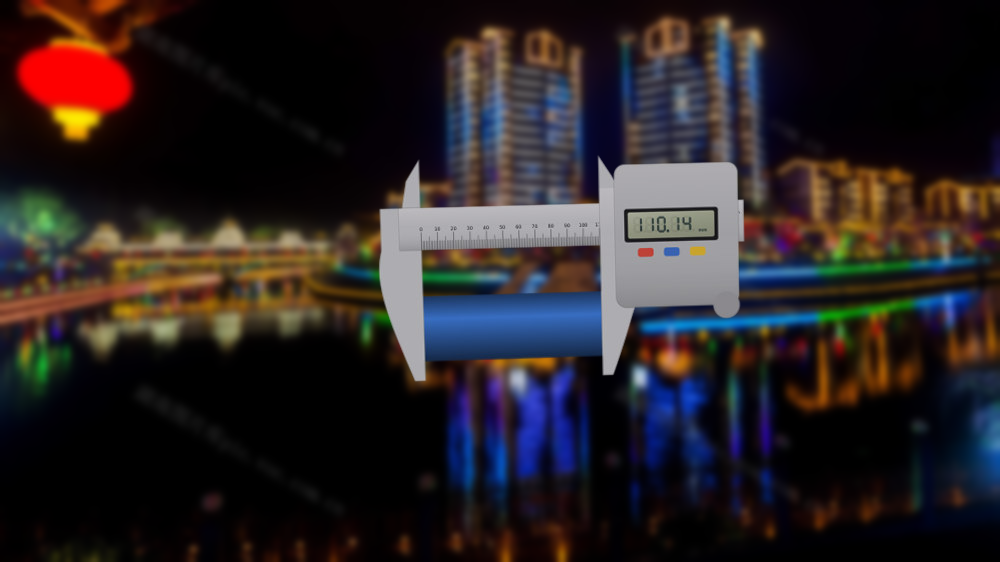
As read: 110.14 mm
